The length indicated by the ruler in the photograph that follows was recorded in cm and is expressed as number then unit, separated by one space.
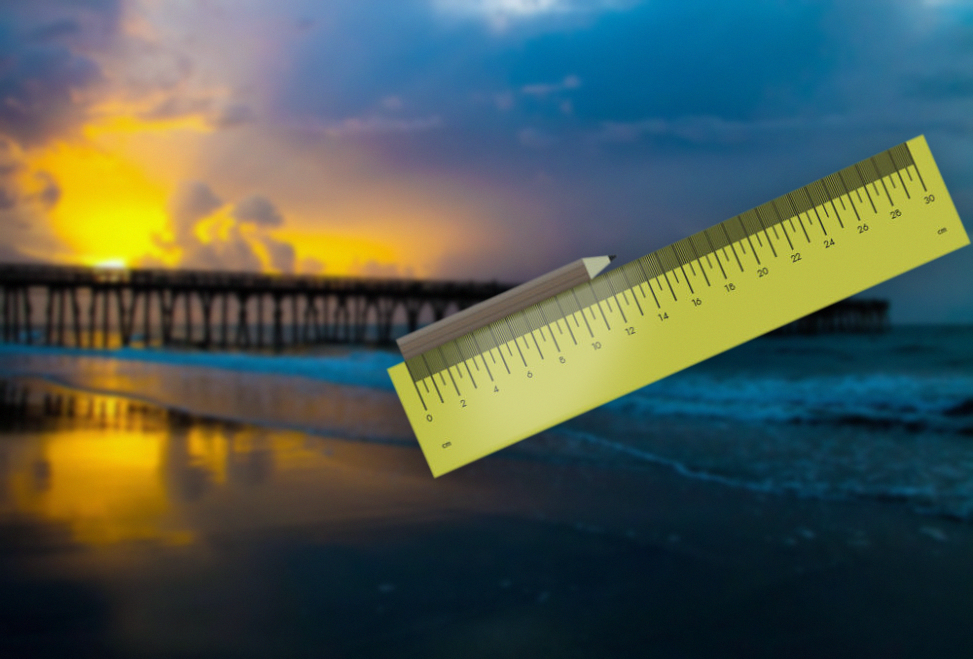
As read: 13 cm
